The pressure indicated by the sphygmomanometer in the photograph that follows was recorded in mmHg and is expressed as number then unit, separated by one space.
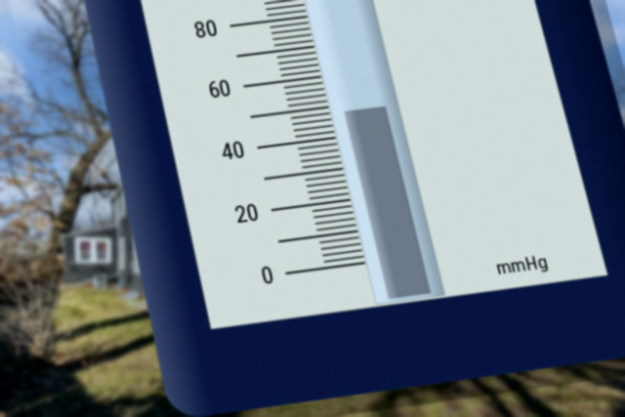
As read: 48 mmHg
